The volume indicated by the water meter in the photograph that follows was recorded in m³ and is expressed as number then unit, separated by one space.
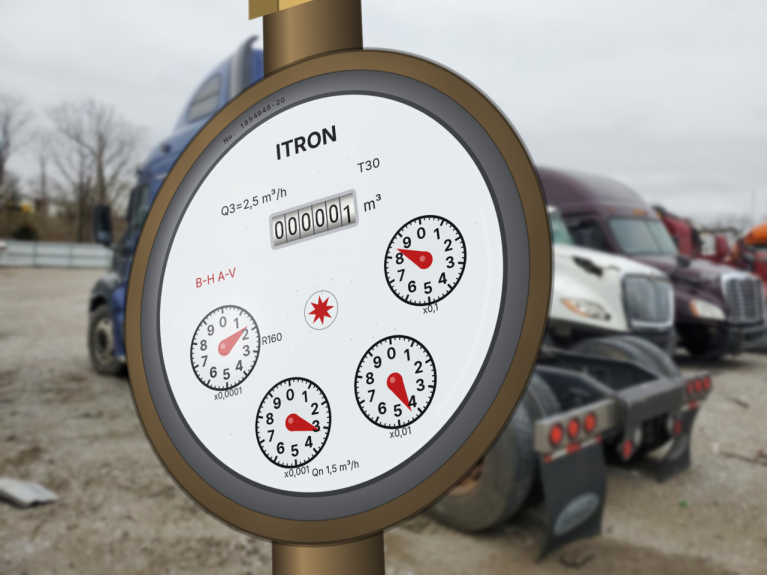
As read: 0.8431 m³
